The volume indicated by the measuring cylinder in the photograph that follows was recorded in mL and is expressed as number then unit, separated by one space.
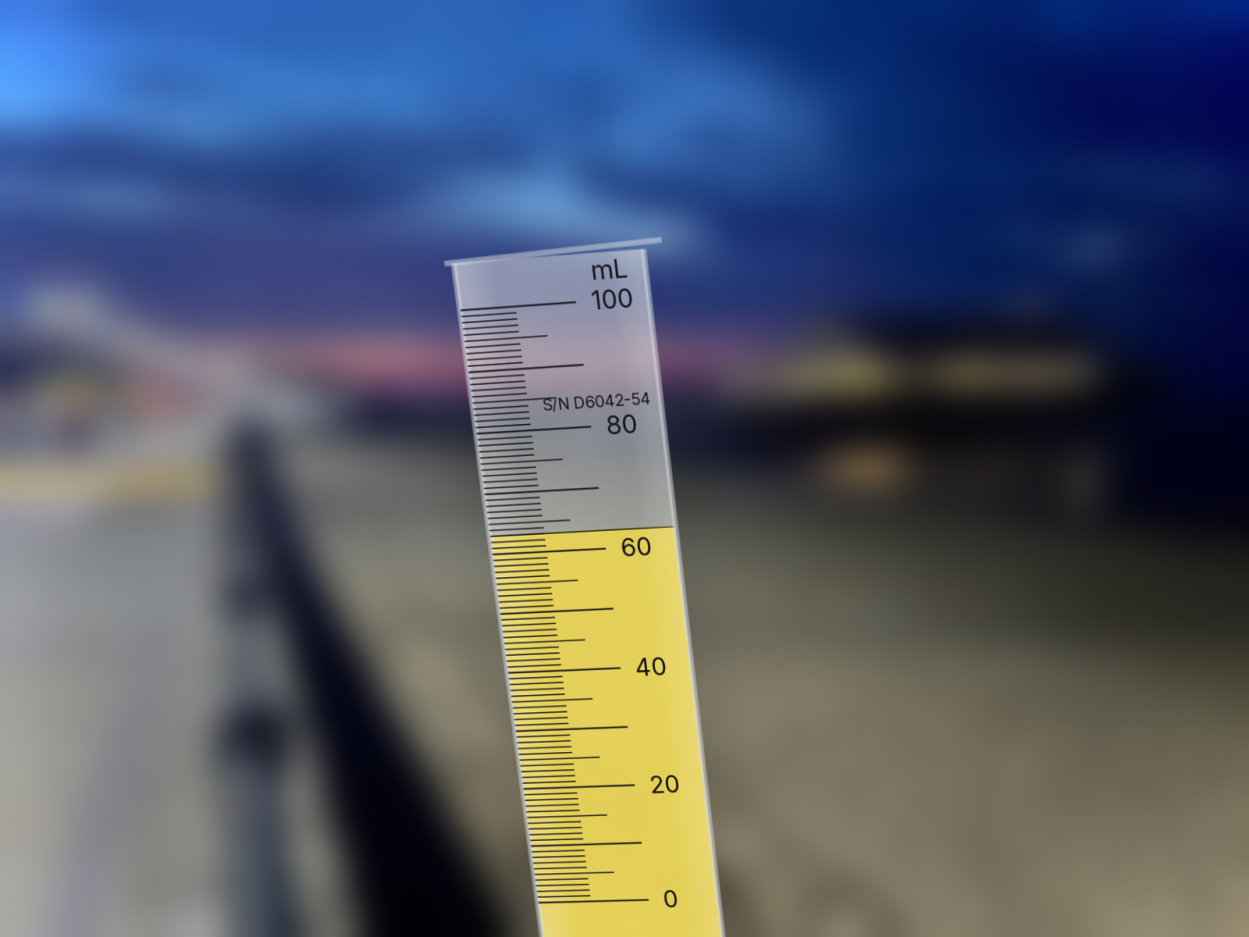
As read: 63 mL
